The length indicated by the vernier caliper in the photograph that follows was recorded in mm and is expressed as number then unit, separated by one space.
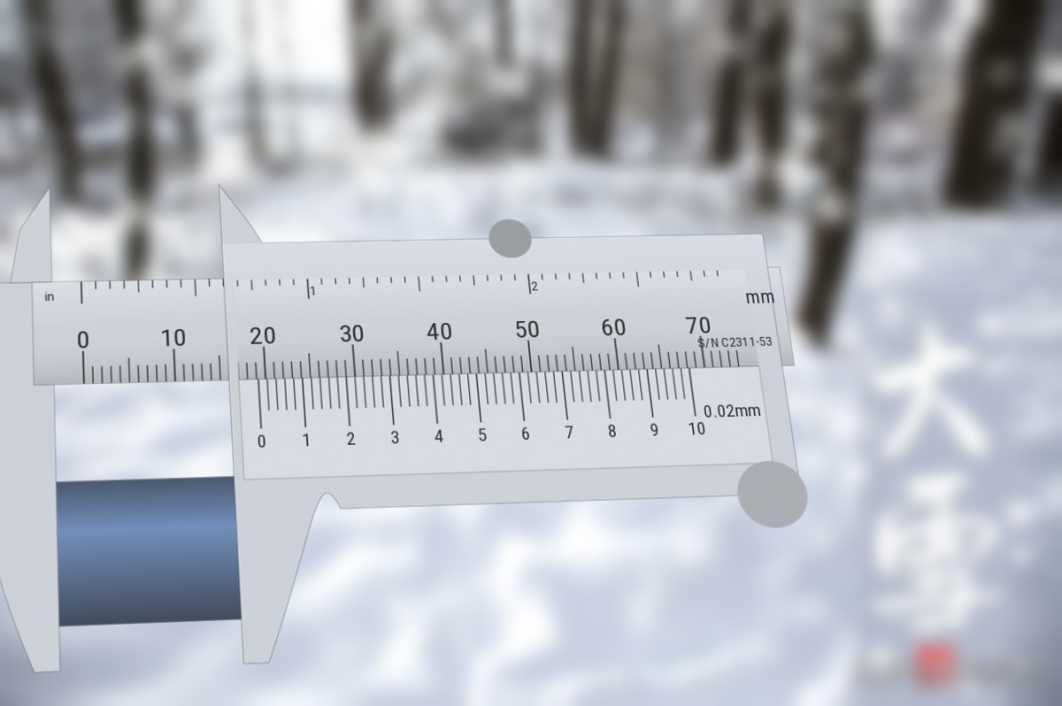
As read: 19.2 mm
